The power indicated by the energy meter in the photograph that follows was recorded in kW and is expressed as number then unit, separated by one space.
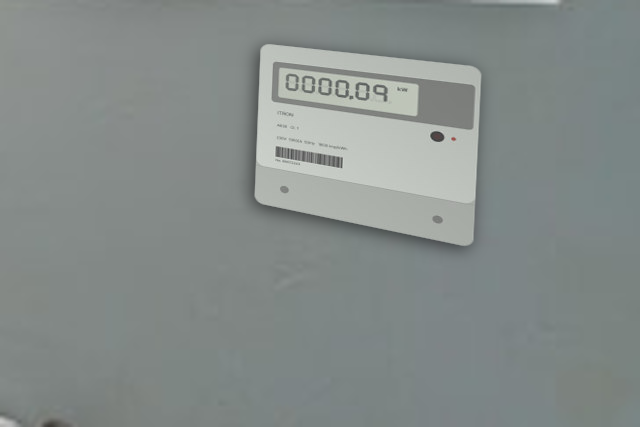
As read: 0.09 kW
